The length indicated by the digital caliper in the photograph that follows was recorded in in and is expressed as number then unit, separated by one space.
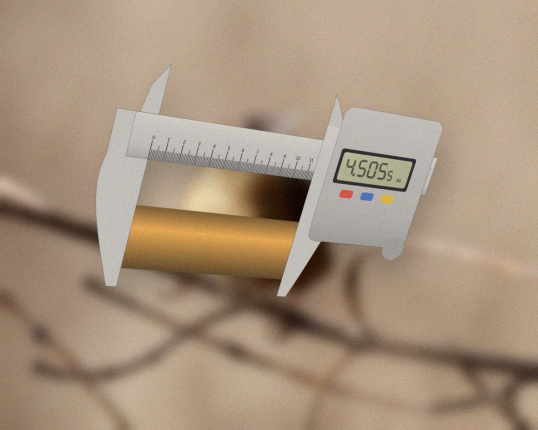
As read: 4.5055 in
